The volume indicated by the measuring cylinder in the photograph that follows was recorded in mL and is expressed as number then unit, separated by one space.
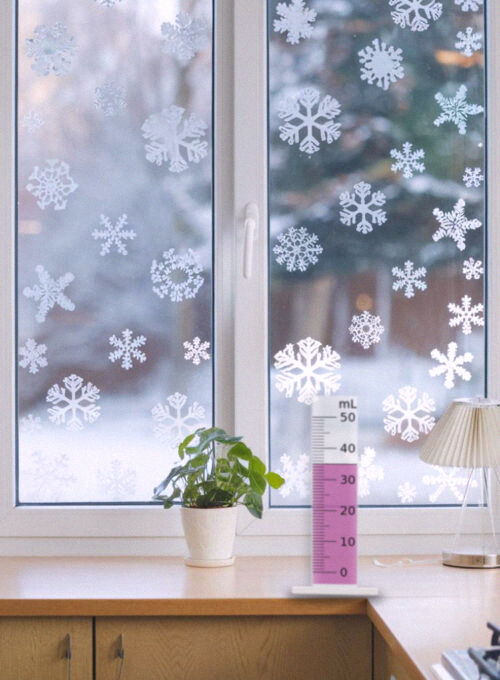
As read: 35 mL
